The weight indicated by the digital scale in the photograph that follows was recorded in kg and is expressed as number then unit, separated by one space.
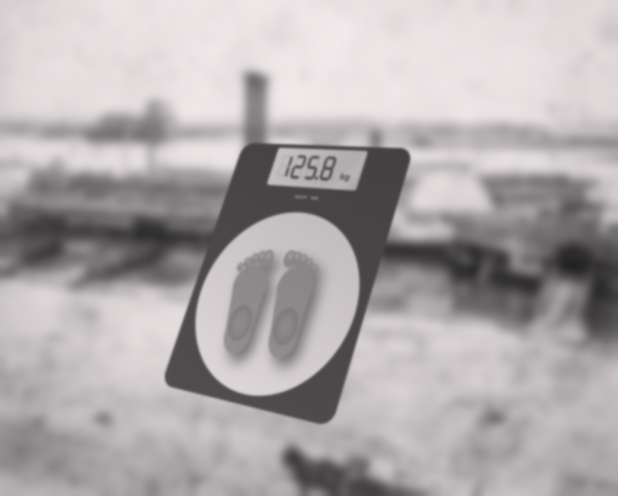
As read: 125.8 kg
